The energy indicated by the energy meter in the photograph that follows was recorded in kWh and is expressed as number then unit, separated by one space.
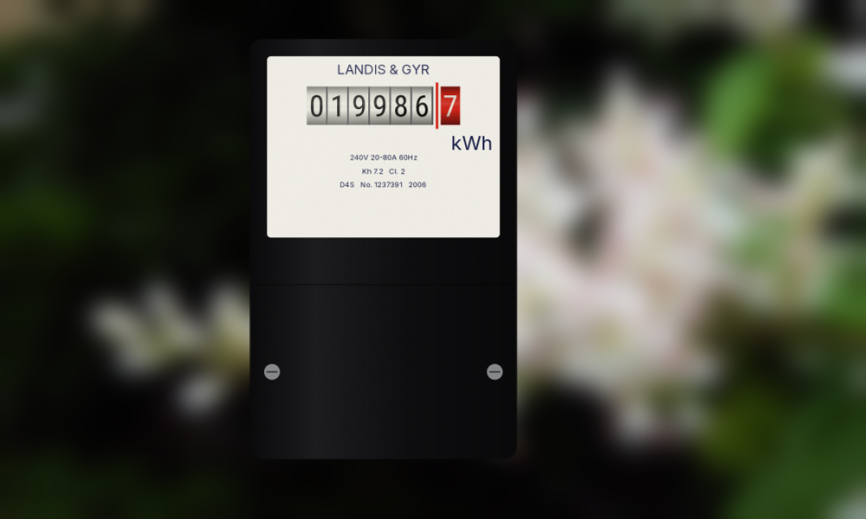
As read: 19986.7 kWh
